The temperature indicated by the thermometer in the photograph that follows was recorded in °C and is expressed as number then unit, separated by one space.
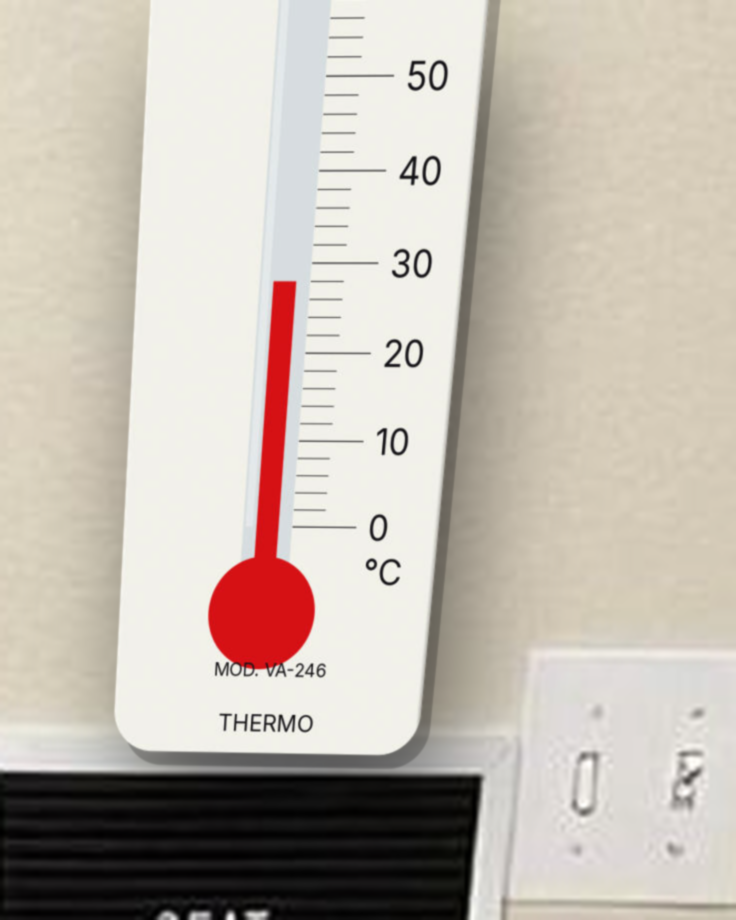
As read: 28 °C
